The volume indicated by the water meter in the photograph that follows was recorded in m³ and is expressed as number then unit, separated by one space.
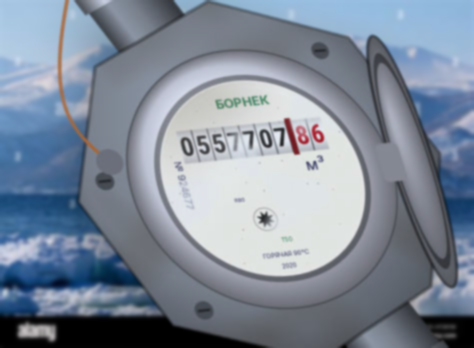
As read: 557707.86 m³
